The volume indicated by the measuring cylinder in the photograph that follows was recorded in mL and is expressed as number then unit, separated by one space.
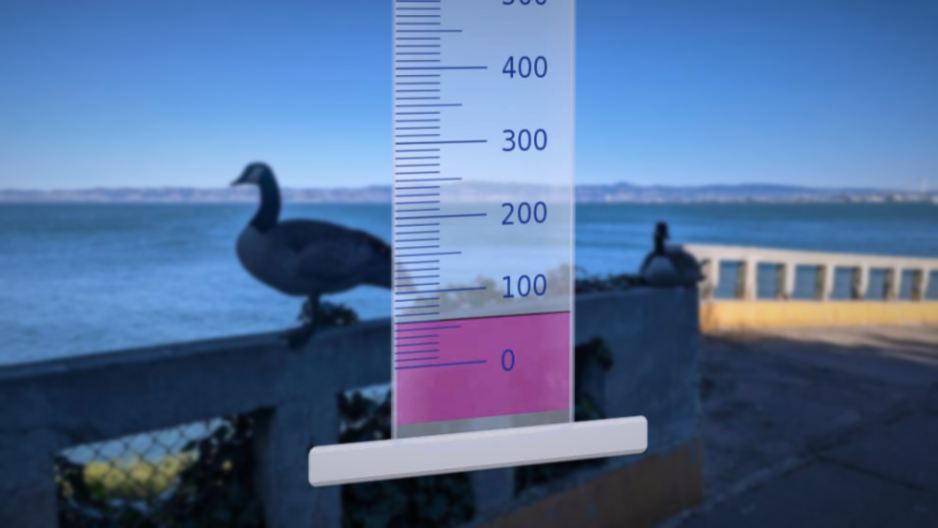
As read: 60 mL
